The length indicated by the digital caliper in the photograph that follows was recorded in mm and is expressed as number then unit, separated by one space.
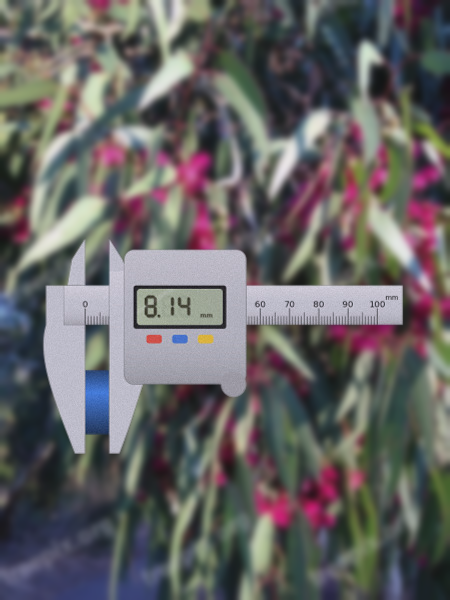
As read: 8.14 mm
